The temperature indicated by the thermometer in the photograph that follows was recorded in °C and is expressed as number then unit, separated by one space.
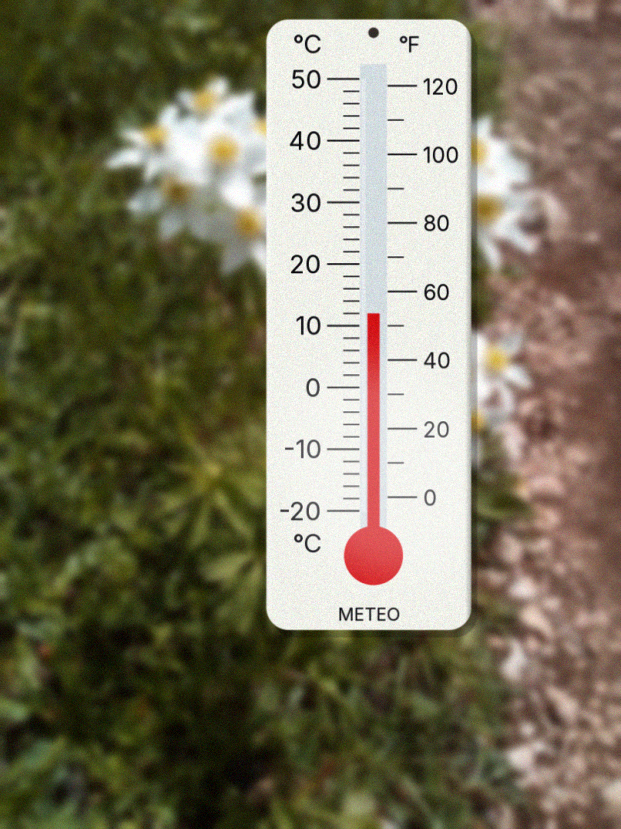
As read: 12 °C
